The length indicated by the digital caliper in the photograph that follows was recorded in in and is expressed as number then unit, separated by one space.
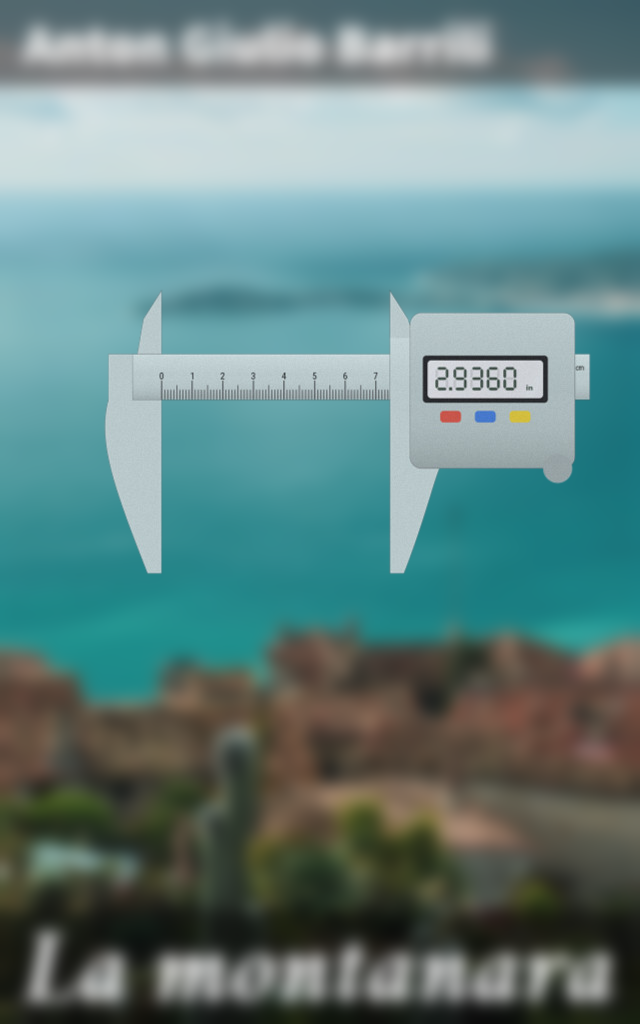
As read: 2.9360 in
